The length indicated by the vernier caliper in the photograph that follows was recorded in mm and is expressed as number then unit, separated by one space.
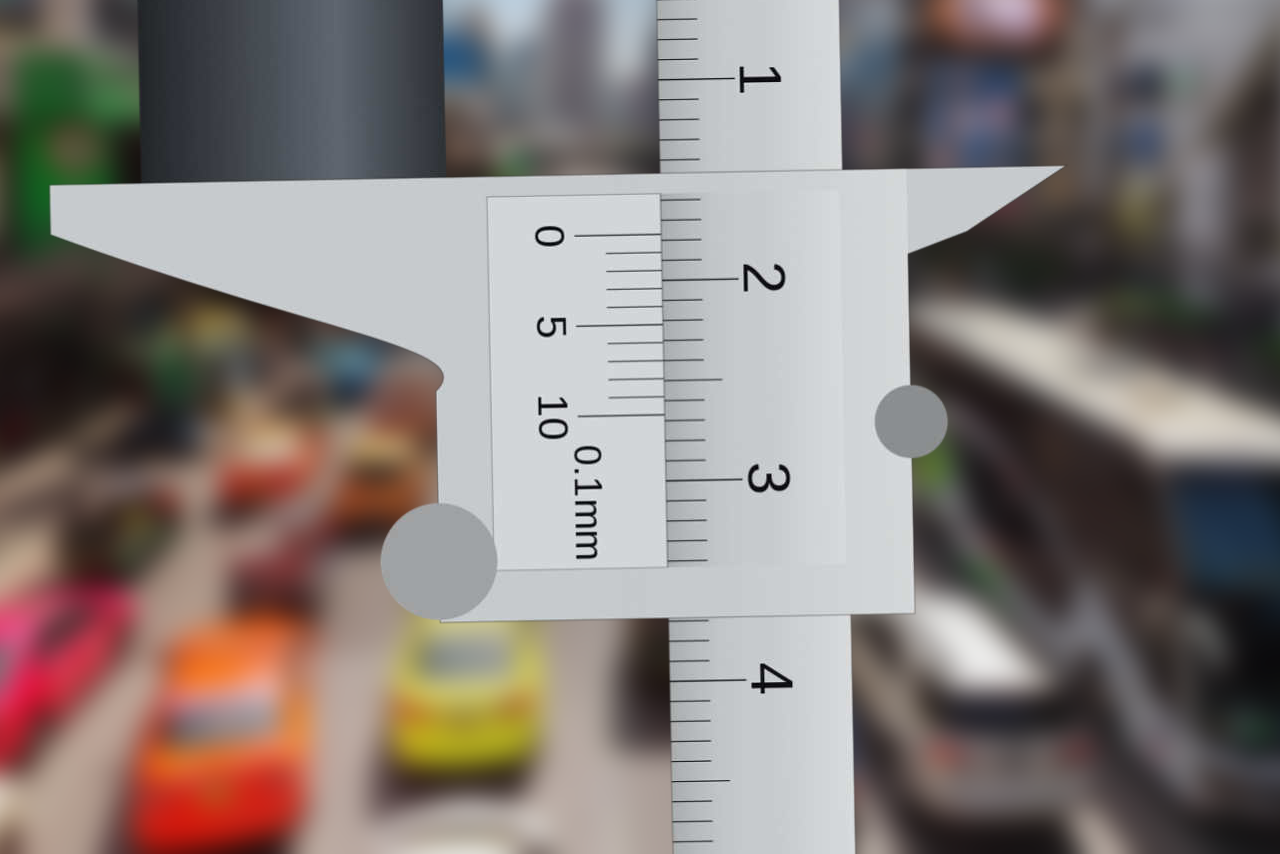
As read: 17.7 mm
